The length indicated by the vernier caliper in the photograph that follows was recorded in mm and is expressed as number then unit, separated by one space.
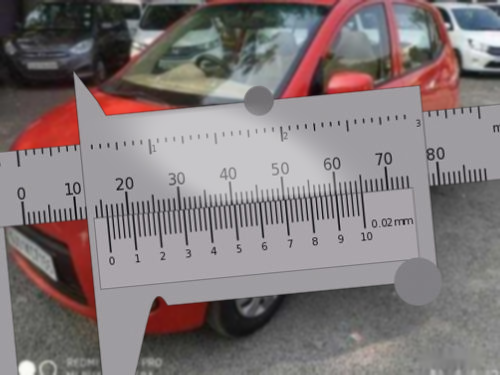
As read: 16.0 mm
